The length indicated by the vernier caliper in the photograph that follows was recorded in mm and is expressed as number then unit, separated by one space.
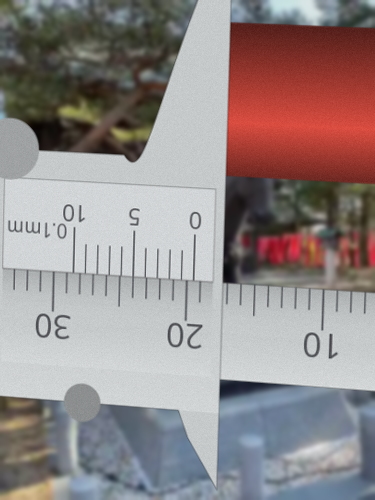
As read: 19.5 mm
